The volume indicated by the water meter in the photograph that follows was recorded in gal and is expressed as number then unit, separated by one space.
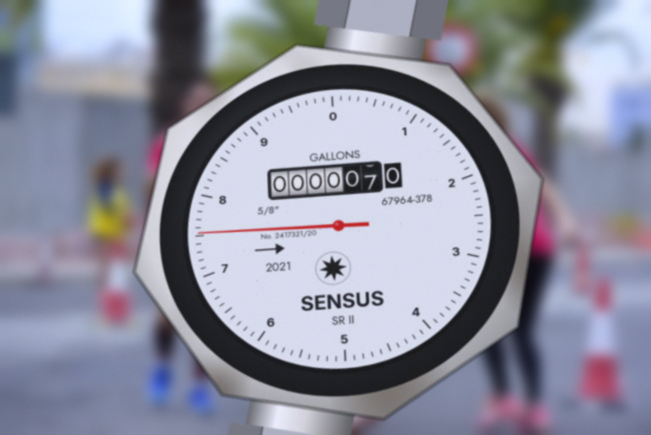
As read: 67.5 gal
